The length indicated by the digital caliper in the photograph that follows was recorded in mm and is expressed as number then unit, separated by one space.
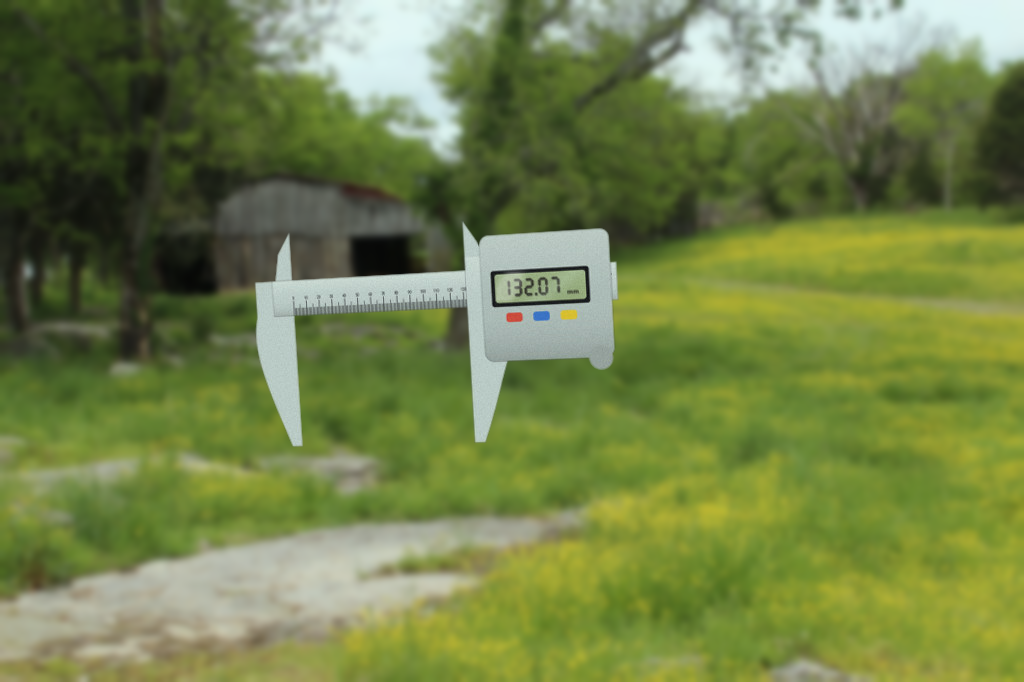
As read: 132.07 mm
